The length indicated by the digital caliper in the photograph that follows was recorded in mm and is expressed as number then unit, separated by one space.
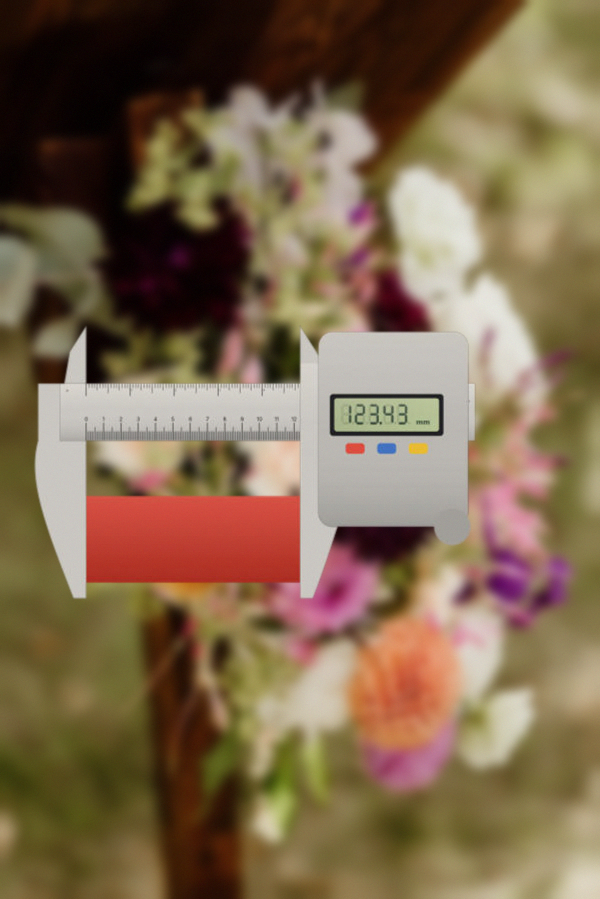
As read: 123.43 mm
